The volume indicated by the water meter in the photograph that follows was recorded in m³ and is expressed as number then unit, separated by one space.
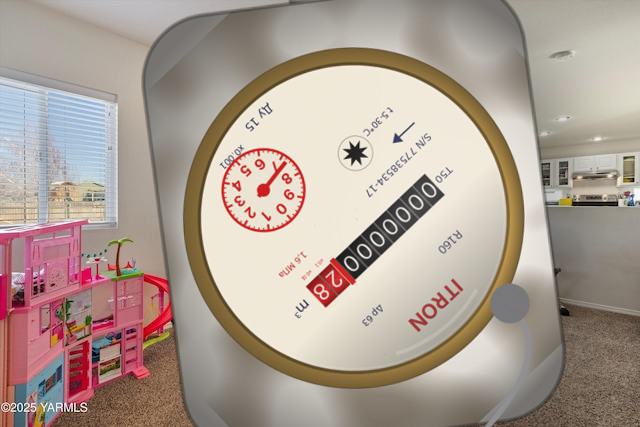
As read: 0.287 m³
